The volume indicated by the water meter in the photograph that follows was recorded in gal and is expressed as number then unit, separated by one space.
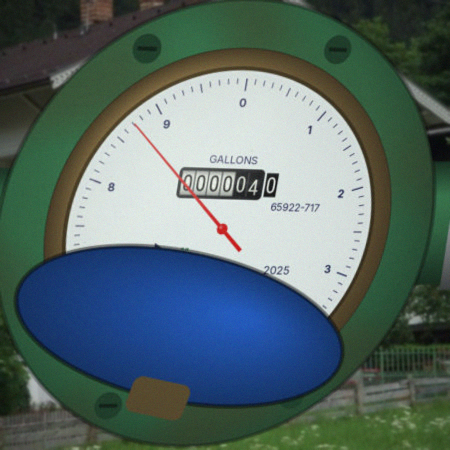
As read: 38.7 gal
